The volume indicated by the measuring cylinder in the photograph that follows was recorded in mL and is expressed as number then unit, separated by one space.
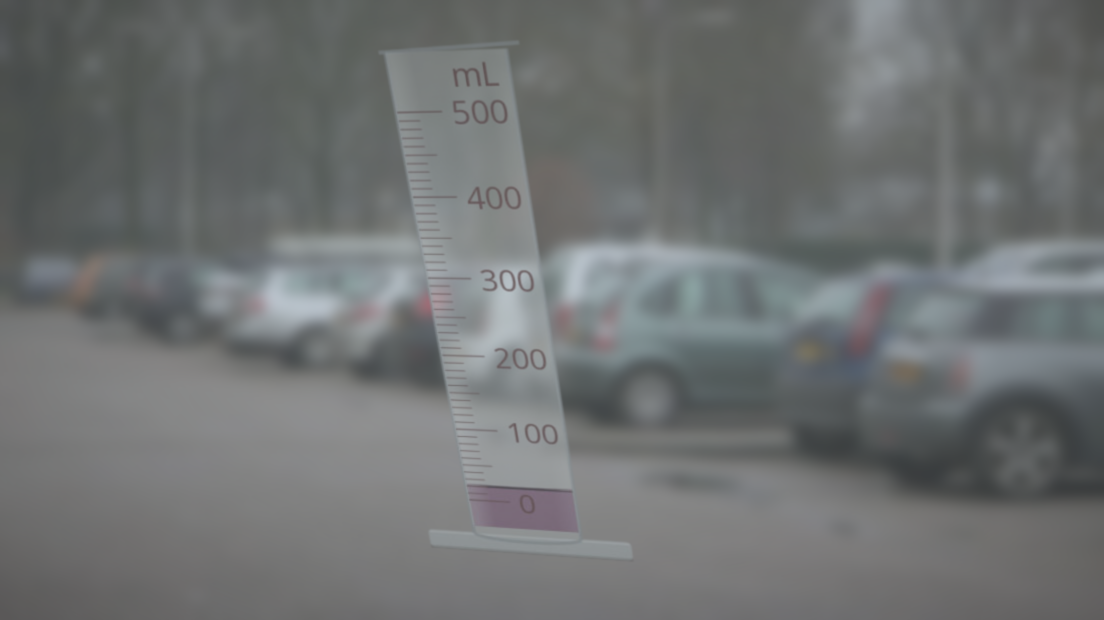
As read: 20 mL
